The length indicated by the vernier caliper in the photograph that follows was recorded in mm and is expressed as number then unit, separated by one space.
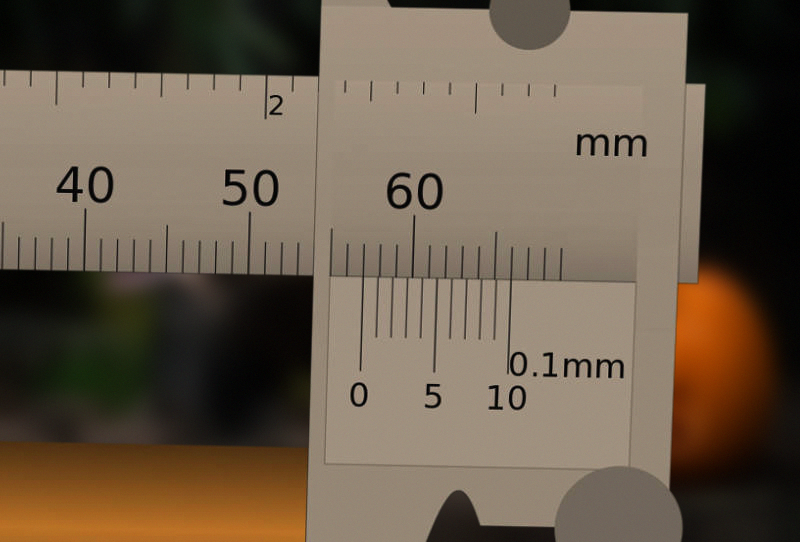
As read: 57.0 mm
